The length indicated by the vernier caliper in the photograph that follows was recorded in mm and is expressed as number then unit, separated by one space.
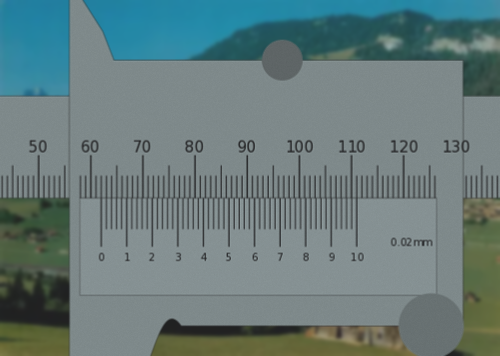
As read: 62.0 mm
